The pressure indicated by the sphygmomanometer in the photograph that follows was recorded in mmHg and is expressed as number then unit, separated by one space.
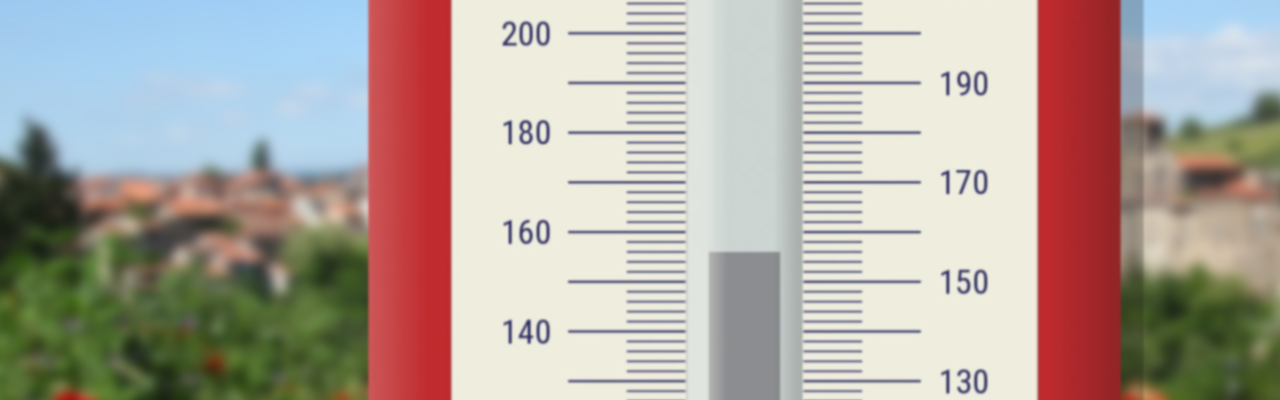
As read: 156 mmHg
